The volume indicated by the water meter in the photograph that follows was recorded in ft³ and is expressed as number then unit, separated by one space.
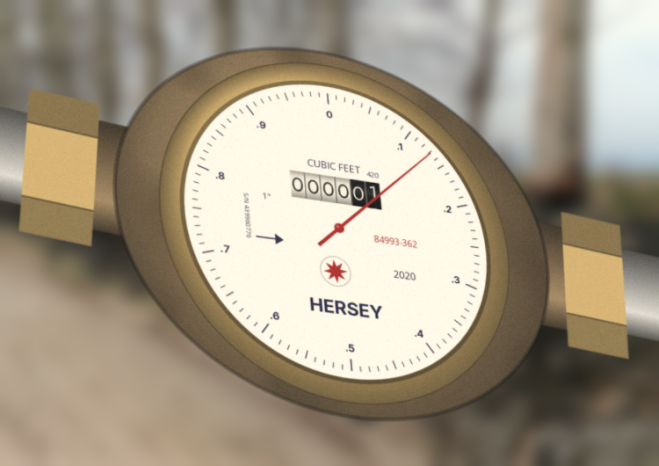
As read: 1.13 ft³
